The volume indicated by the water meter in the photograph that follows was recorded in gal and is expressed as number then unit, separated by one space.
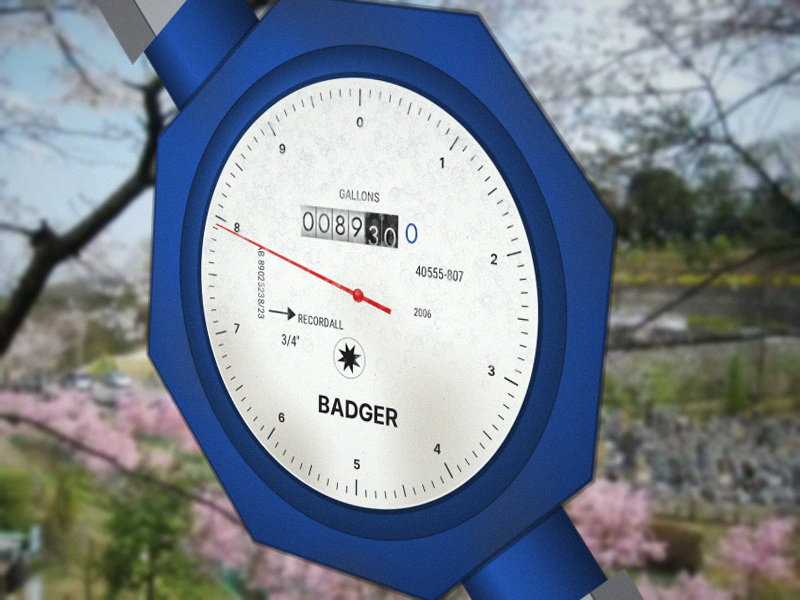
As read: 89297.9 gal
